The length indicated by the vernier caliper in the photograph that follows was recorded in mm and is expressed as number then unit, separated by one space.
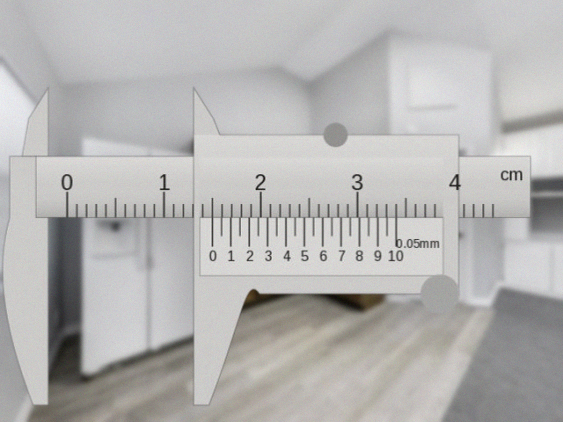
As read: 15.0 mm
